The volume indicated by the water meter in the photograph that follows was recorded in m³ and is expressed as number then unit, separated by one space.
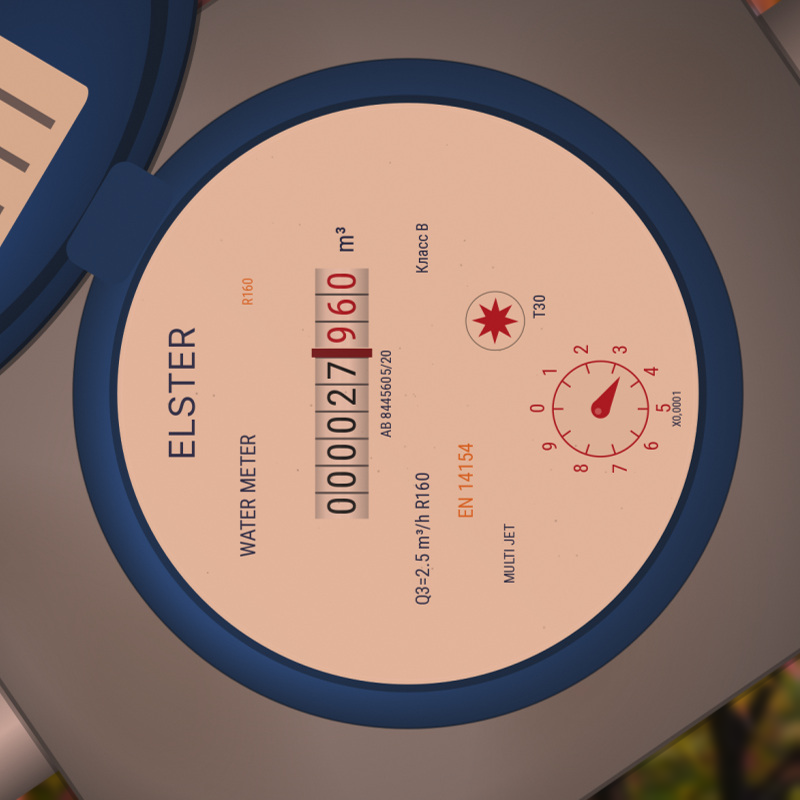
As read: 27.9603 m³
